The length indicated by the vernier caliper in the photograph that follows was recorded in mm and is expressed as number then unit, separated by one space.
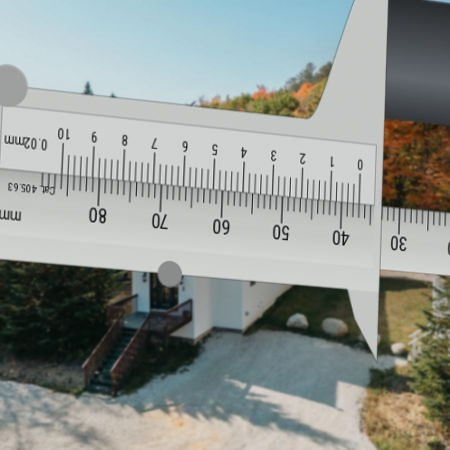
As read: 37.0 mm
